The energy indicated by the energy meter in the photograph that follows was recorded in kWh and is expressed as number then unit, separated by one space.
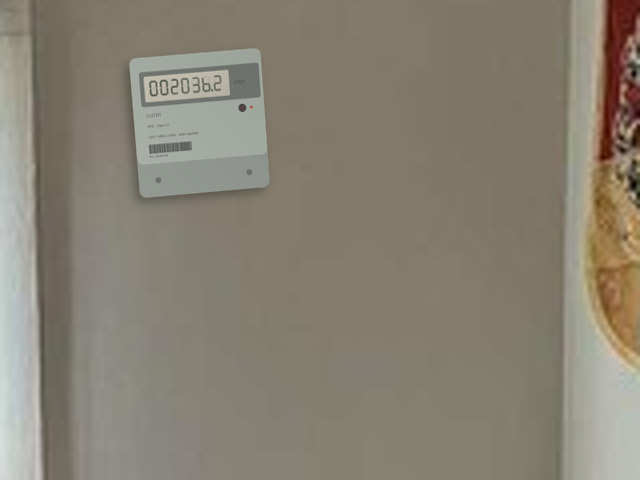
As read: 2036.2 kWh
